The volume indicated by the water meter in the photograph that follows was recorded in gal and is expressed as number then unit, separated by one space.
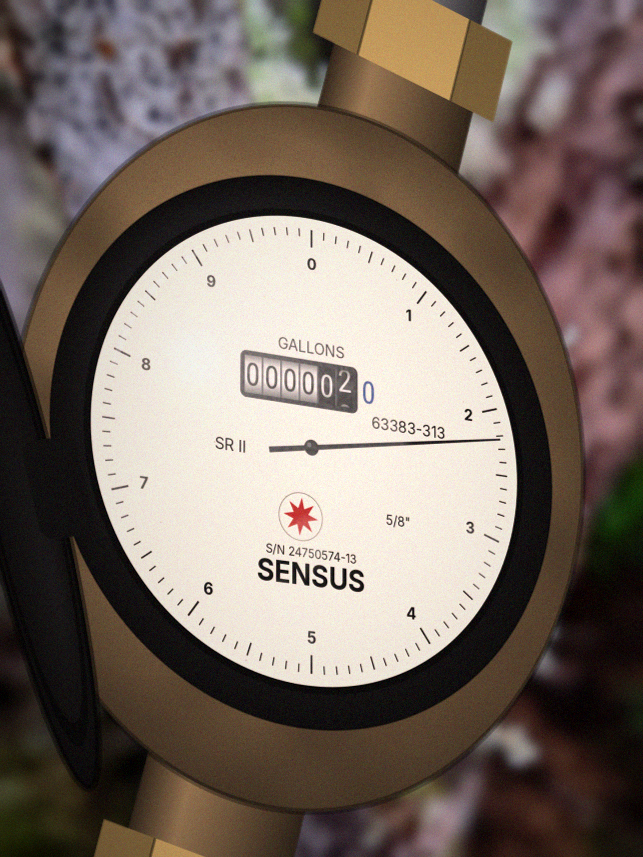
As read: 22.2 gal
